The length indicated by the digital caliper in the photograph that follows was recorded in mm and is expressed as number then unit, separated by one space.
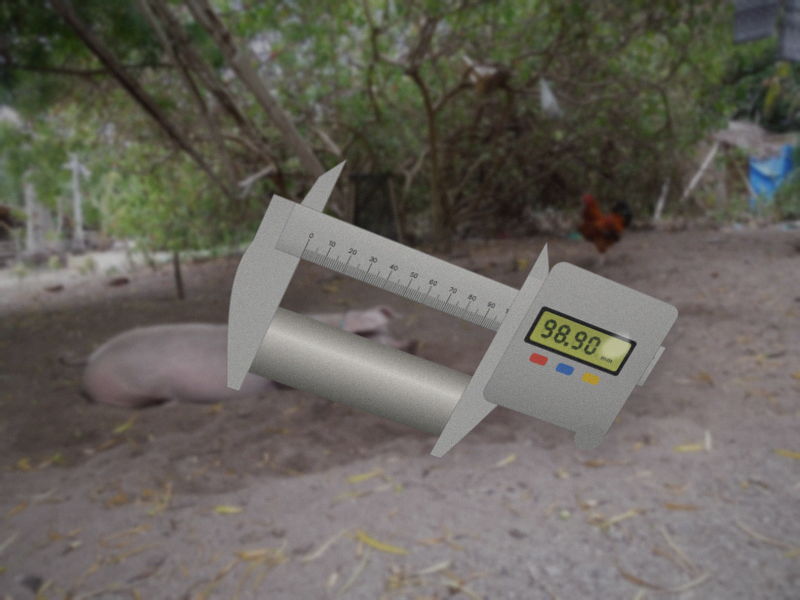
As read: 98.90 mm
